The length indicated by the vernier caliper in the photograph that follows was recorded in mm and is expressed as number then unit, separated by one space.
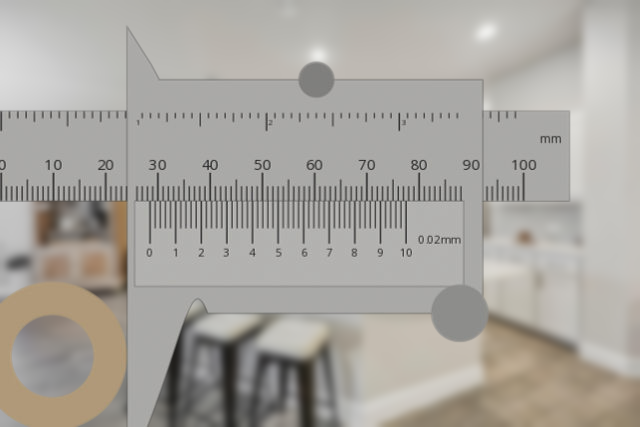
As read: 28.5 mm
